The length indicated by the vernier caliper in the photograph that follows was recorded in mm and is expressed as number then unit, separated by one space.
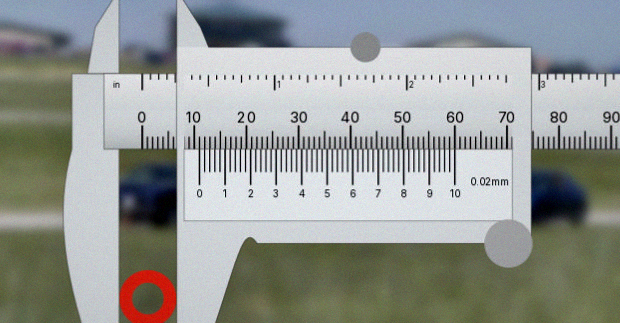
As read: 11.0 mm
